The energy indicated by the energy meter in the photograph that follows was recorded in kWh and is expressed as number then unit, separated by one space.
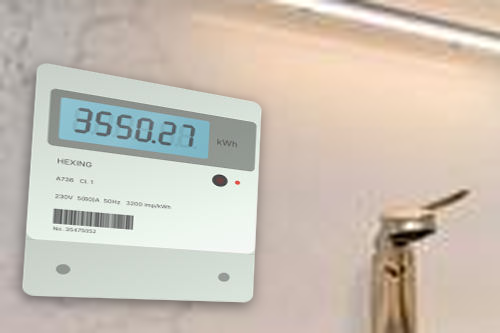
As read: 3550.27 kWh
